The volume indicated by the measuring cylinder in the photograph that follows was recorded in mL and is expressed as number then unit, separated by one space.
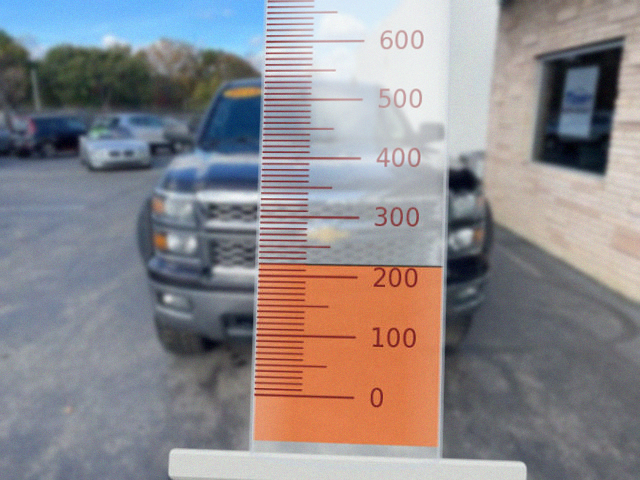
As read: 220 mL
